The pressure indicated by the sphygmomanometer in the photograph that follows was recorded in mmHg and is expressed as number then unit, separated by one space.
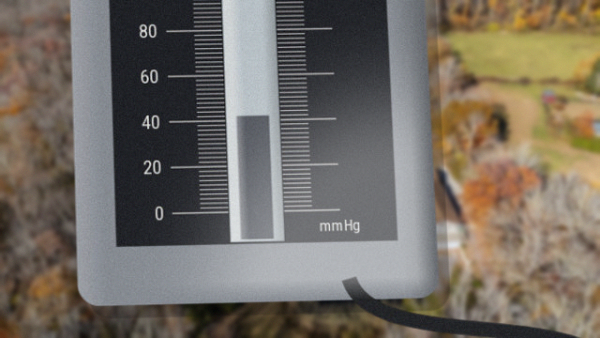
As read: 42 mmHg
